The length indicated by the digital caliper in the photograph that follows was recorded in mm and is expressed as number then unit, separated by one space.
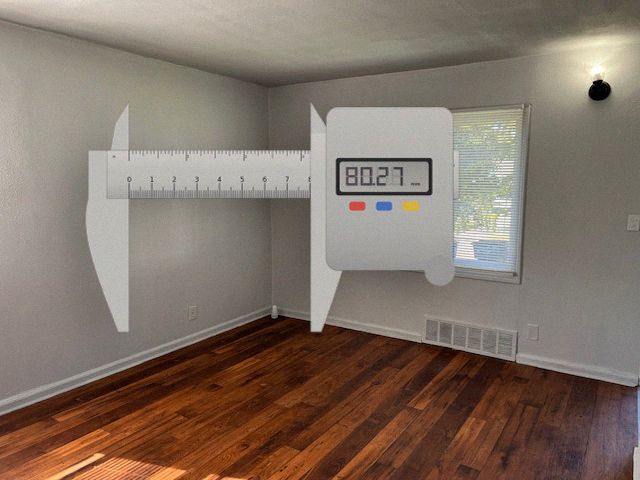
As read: 80.27 mm
